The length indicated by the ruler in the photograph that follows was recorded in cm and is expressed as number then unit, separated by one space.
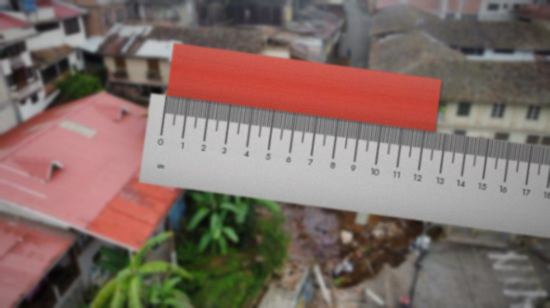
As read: 12.5 cm
